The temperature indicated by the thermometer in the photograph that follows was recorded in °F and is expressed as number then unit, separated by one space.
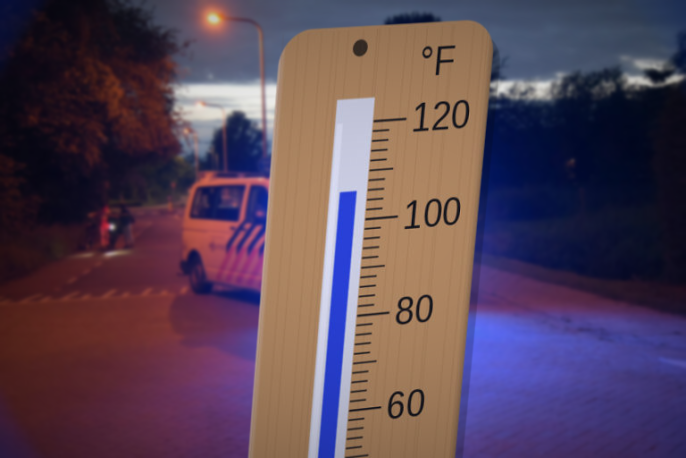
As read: 106 °F
